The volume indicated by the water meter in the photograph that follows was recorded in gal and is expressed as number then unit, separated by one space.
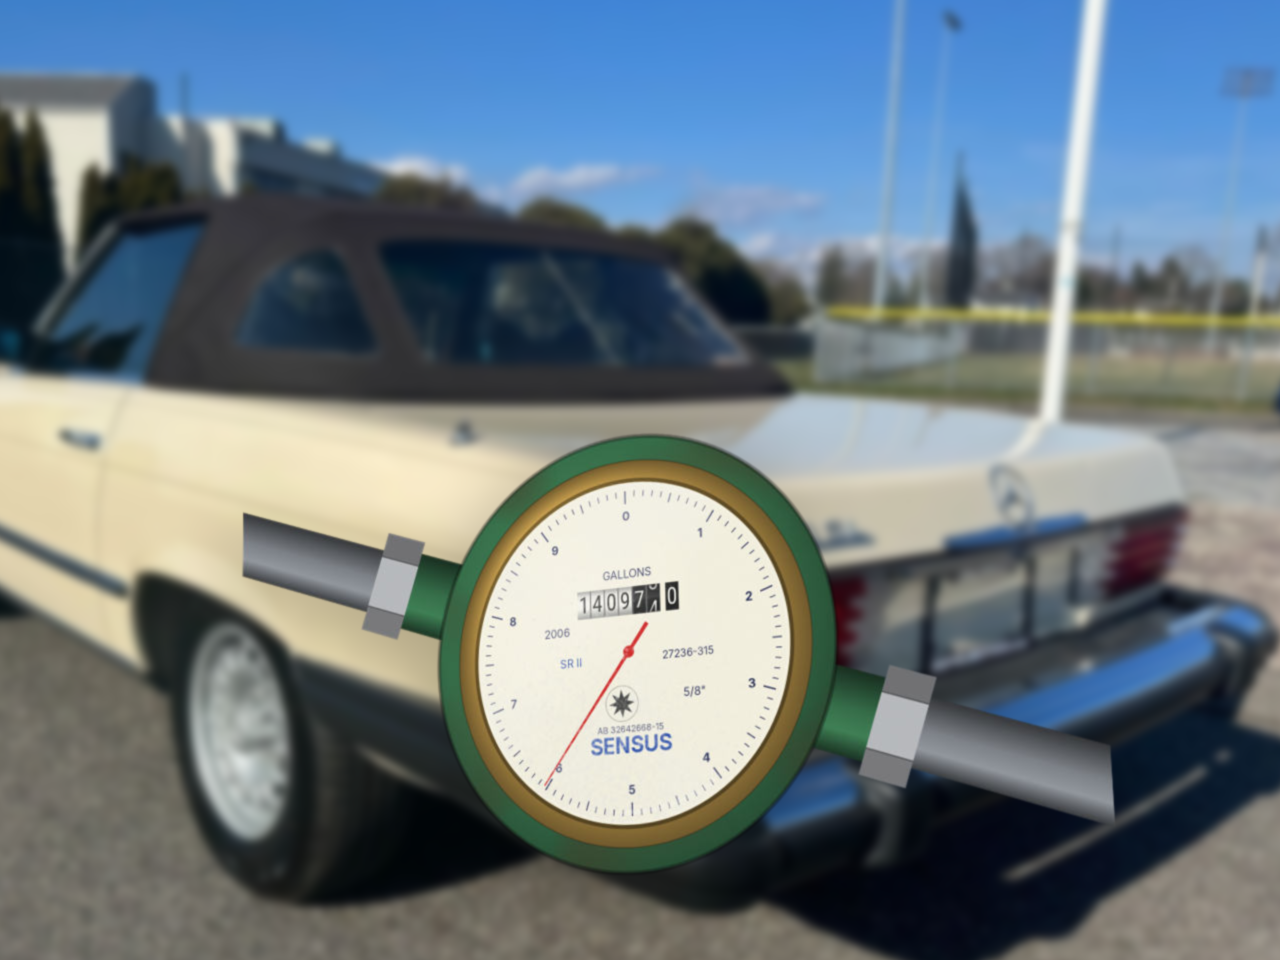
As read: 1409736.0 gal
